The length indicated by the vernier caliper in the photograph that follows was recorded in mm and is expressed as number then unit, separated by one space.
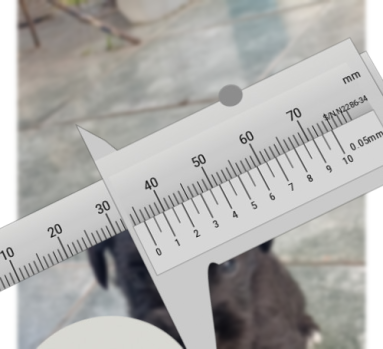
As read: 35.8 mm
